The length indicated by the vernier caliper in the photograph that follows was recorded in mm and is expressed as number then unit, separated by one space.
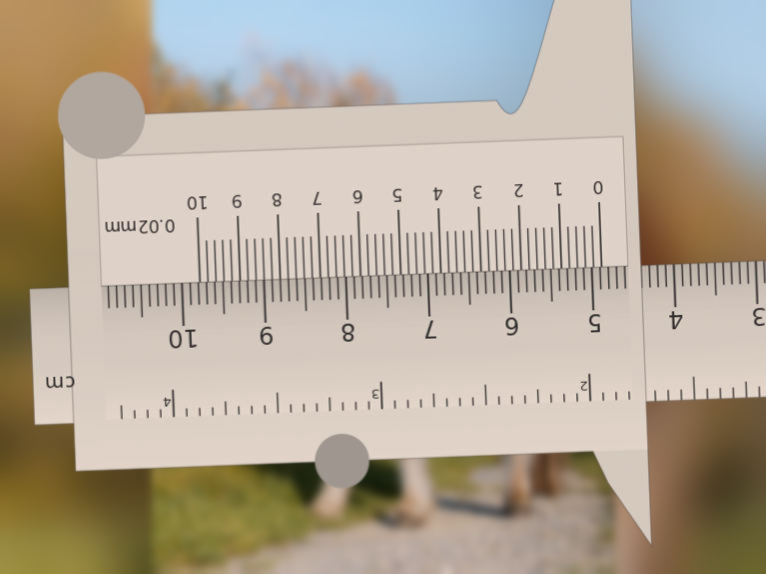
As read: 48.8 mm
